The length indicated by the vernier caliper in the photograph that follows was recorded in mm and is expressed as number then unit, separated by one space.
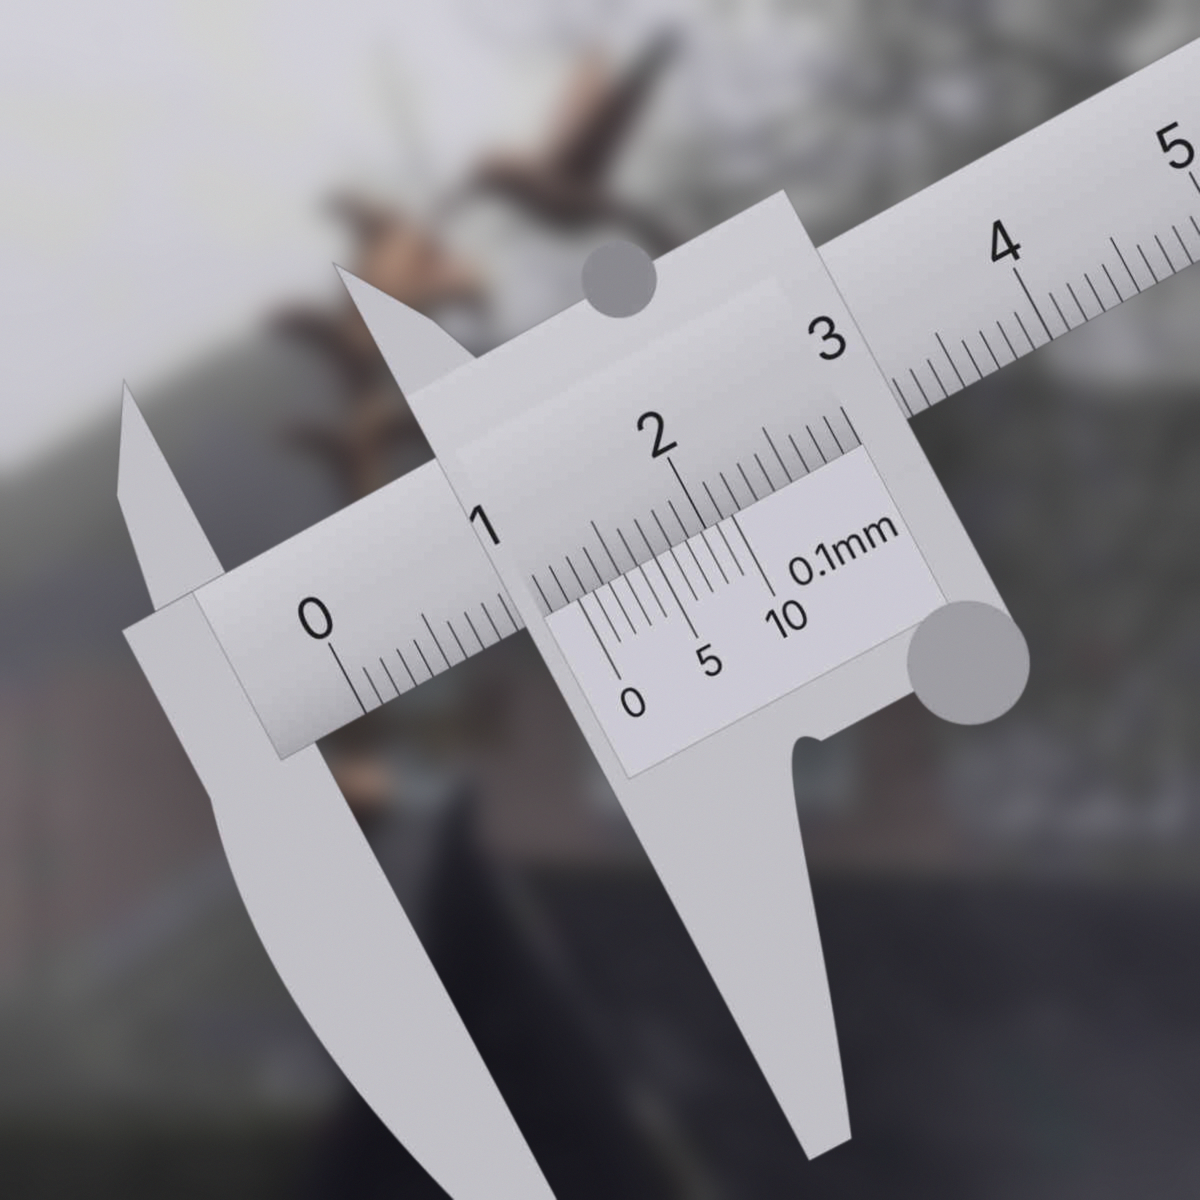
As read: 12.5 mm
